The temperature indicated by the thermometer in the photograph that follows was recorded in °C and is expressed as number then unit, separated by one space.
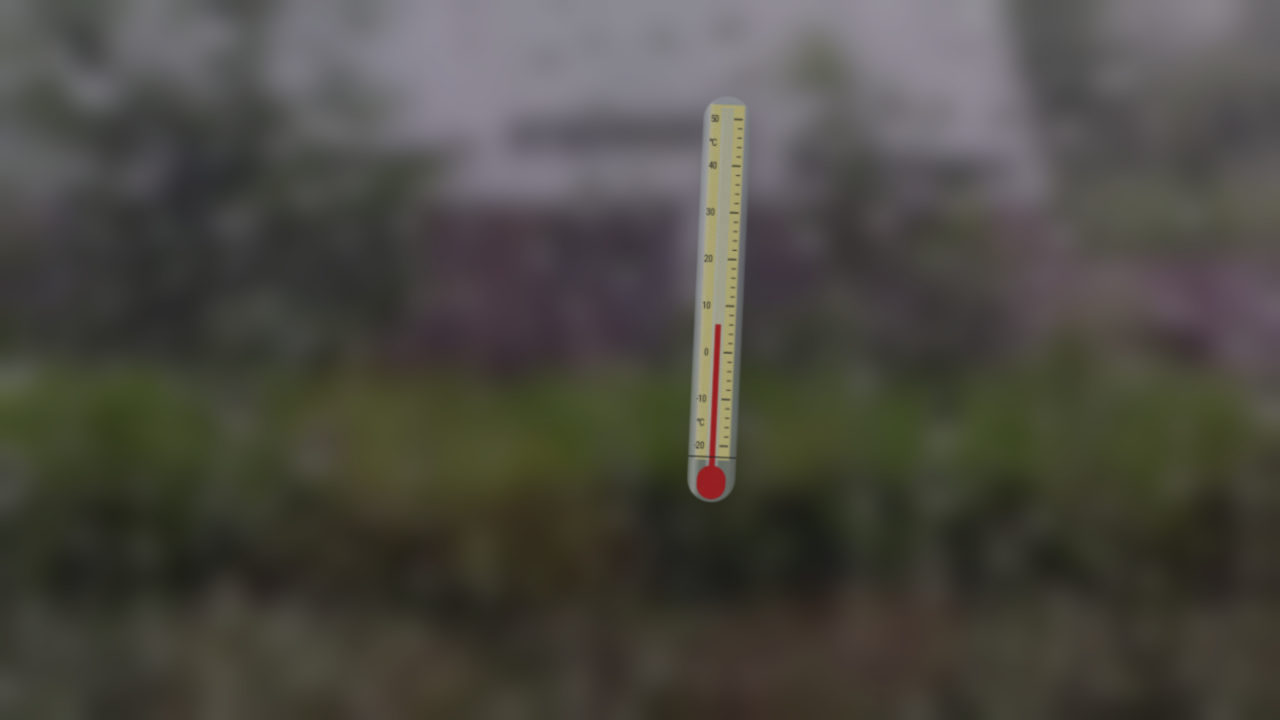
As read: 6 °C
